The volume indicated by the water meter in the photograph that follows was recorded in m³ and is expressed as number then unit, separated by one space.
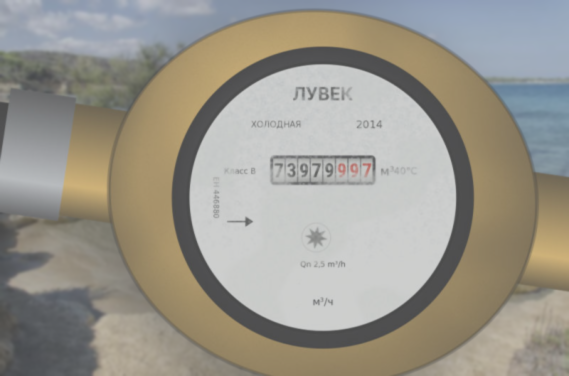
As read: 73979.997 m³
